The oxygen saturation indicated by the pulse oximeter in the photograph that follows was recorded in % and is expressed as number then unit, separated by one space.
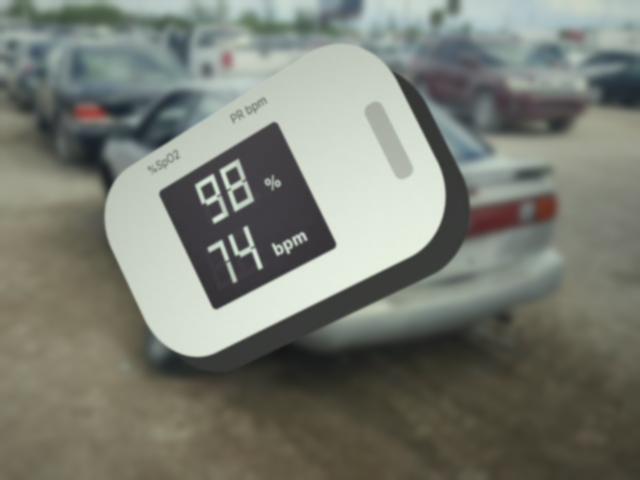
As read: 98 %
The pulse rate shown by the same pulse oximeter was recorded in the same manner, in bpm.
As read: 74 bpm
